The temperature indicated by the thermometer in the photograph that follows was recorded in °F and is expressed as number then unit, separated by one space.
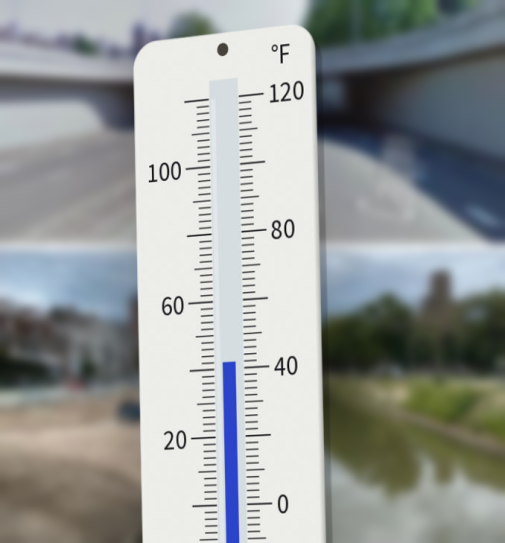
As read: 42 °F
